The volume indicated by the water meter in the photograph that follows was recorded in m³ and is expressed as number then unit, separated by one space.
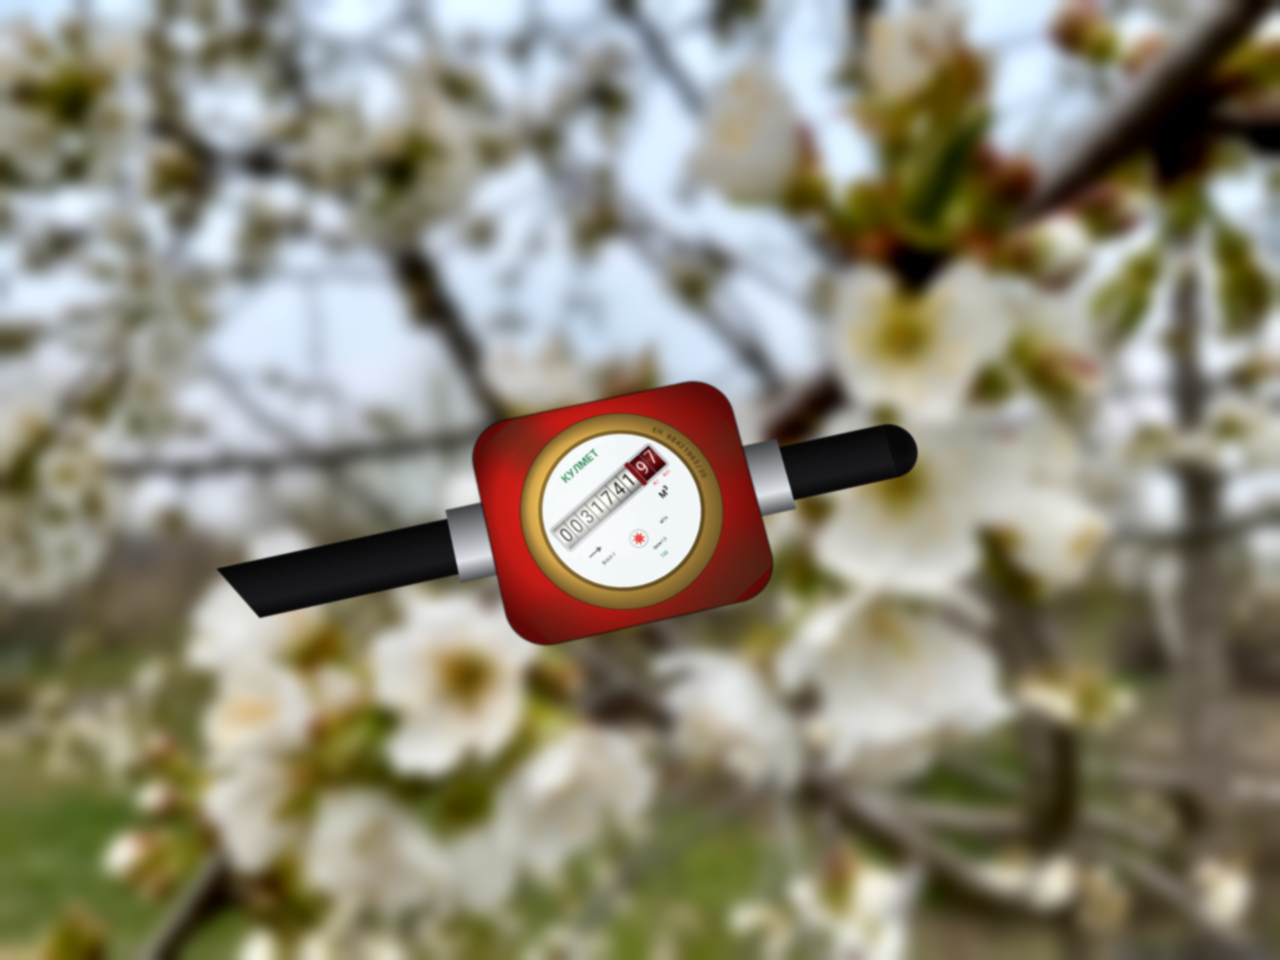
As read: 31741.97 m³
